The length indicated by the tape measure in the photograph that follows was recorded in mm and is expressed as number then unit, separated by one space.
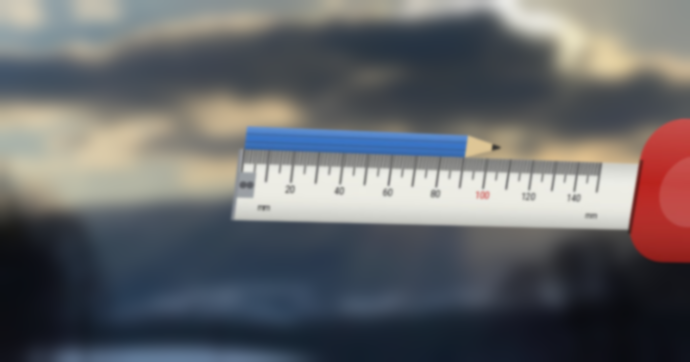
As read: 105 mm
